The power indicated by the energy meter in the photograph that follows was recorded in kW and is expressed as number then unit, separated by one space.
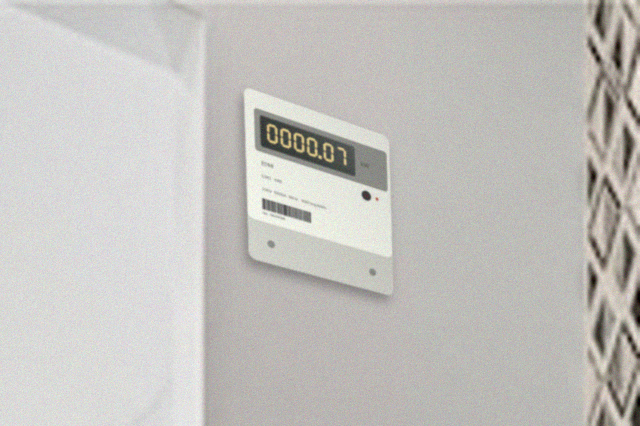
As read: 0.07 kW
